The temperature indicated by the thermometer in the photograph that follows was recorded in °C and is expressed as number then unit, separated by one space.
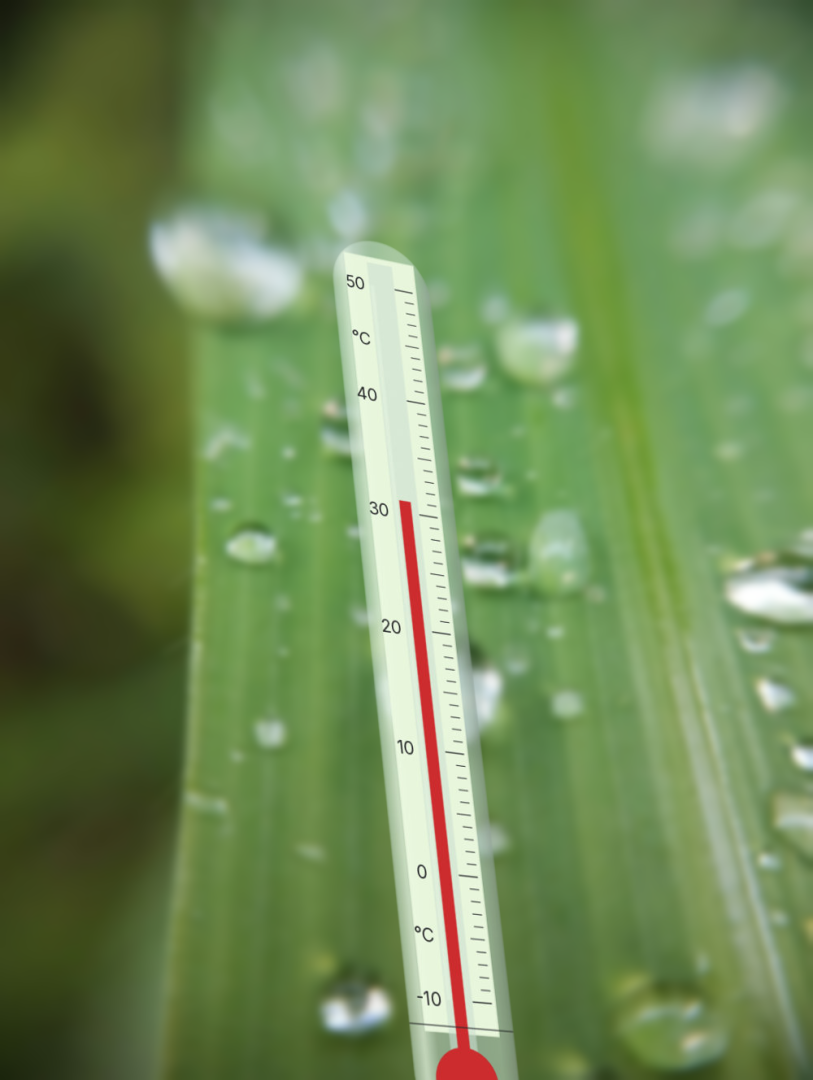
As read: 31 °C
